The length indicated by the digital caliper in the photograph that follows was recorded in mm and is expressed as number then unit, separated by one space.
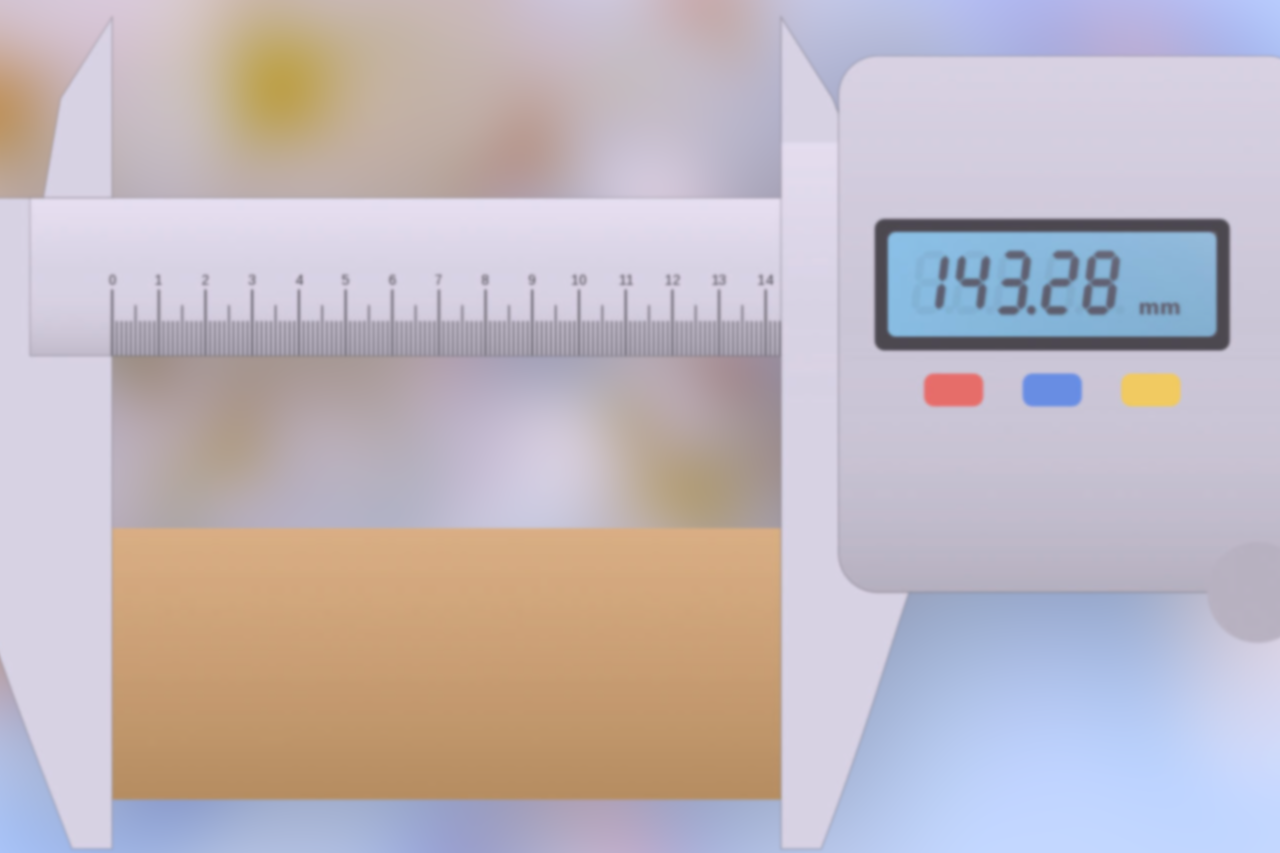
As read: 143.28 mm
